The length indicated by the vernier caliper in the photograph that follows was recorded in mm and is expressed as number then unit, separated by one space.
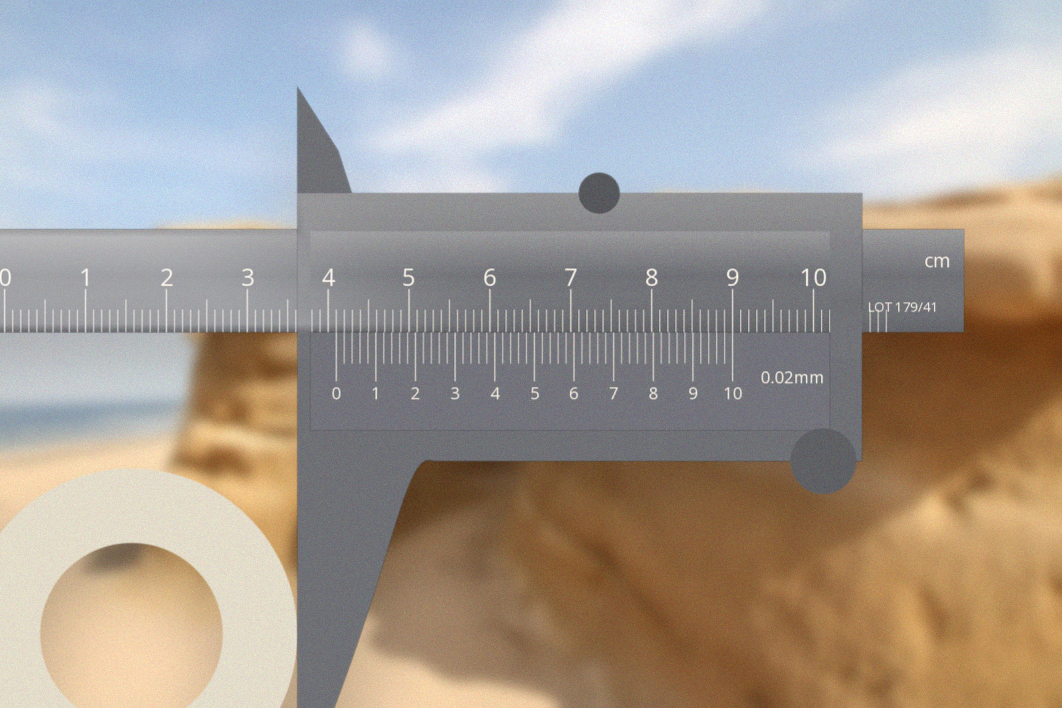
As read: 41.0 mm
